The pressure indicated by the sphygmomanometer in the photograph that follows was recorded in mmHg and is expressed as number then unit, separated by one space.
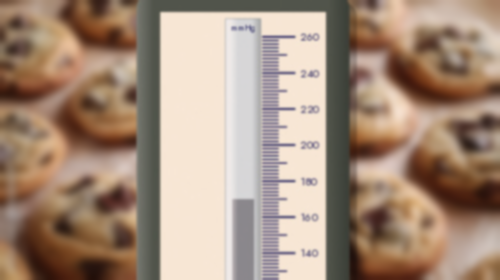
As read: 170 mmHg
